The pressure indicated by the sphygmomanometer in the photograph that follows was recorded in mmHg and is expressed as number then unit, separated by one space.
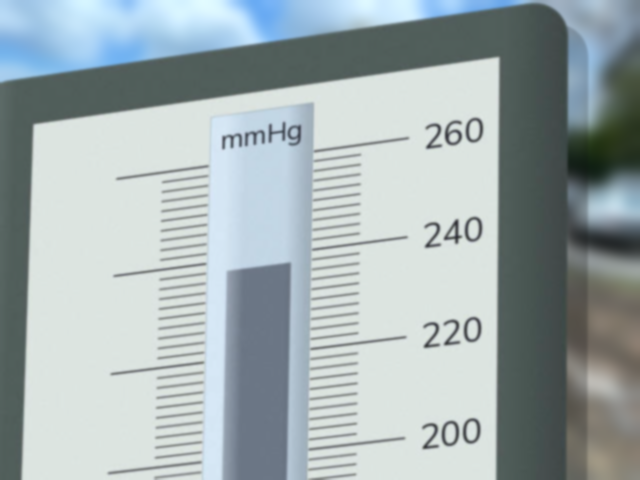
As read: 238 mmHg
